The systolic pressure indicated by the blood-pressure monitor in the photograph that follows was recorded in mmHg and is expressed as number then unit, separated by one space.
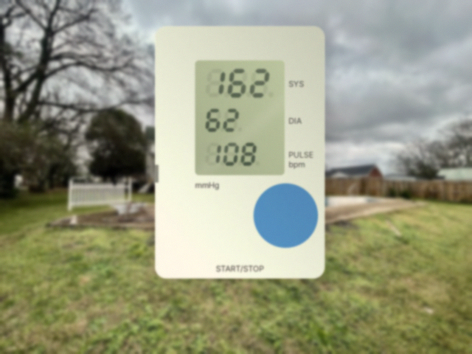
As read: 162 mmHg
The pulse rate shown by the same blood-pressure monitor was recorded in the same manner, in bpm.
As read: 108 bpm
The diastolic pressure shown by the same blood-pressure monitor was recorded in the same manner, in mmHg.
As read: 62 mmHg
